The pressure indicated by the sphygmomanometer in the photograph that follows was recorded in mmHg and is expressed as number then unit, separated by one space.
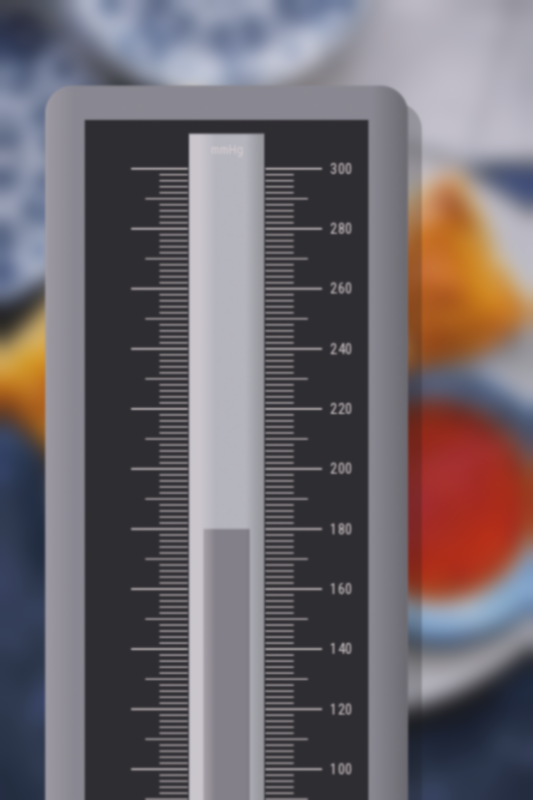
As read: 180 mmHg
